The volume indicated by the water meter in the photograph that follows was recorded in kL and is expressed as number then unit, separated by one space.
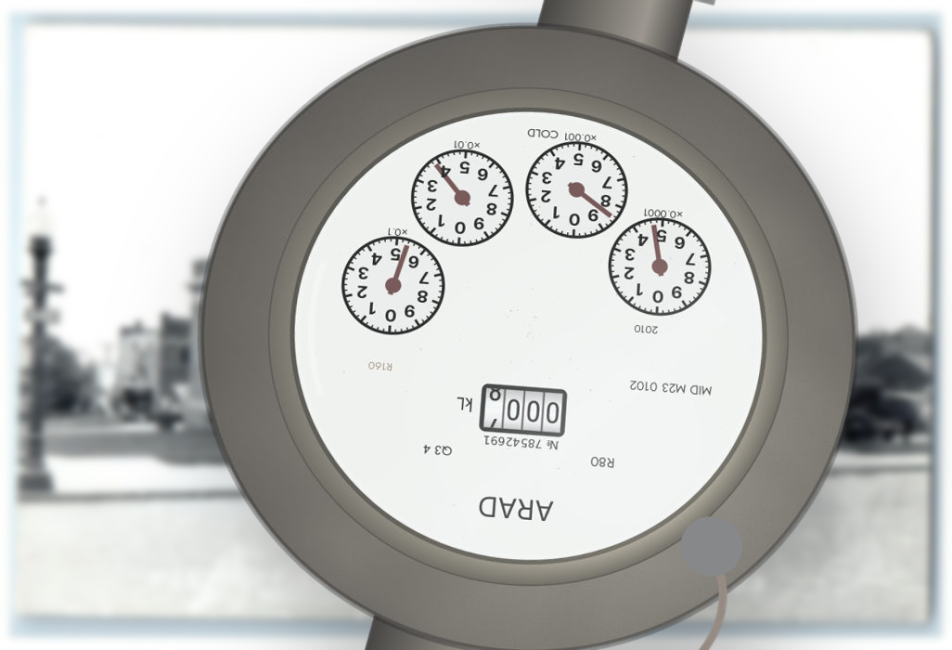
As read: 7.5384 kL
